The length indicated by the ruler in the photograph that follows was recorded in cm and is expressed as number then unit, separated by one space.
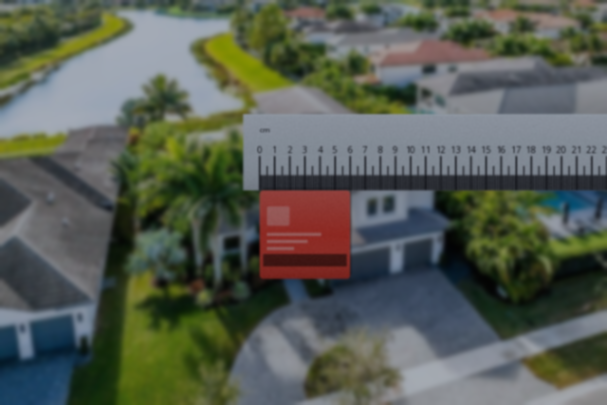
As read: 6 cm
